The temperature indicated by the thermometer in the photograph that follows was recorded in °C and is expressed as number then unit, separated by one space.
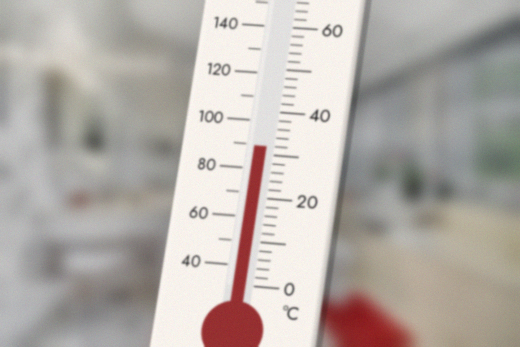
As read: 32 °C
